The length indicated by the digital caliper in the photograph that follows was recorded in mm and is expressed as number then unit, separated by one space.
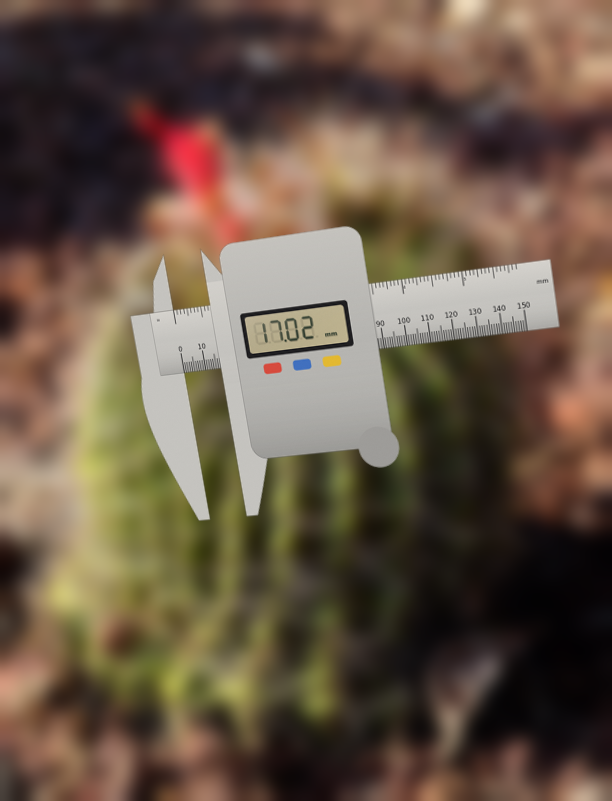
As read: 17.02 mm
